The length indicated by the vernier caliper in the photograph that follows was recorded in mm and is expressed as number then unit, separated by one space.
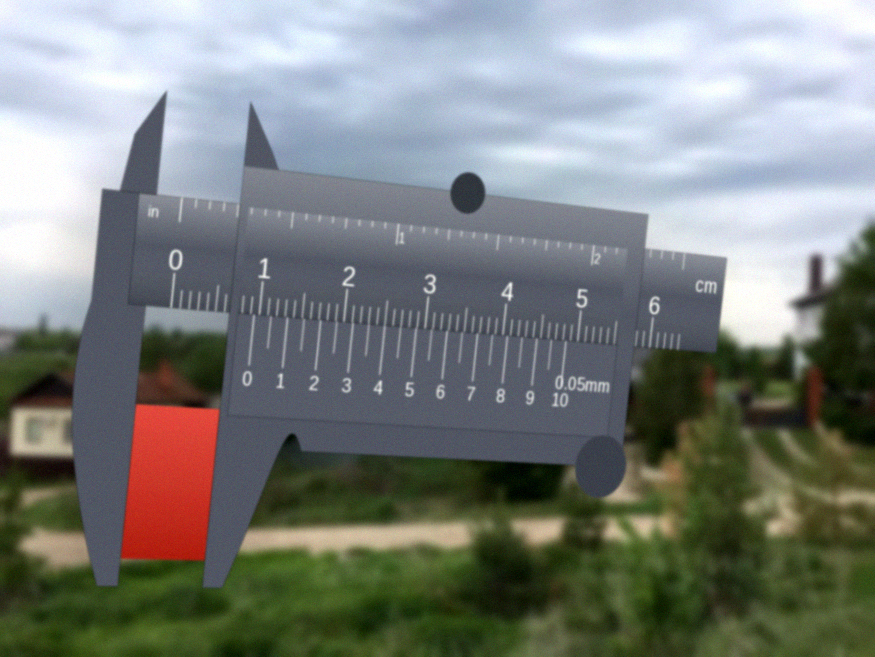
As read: 9.4 mm
